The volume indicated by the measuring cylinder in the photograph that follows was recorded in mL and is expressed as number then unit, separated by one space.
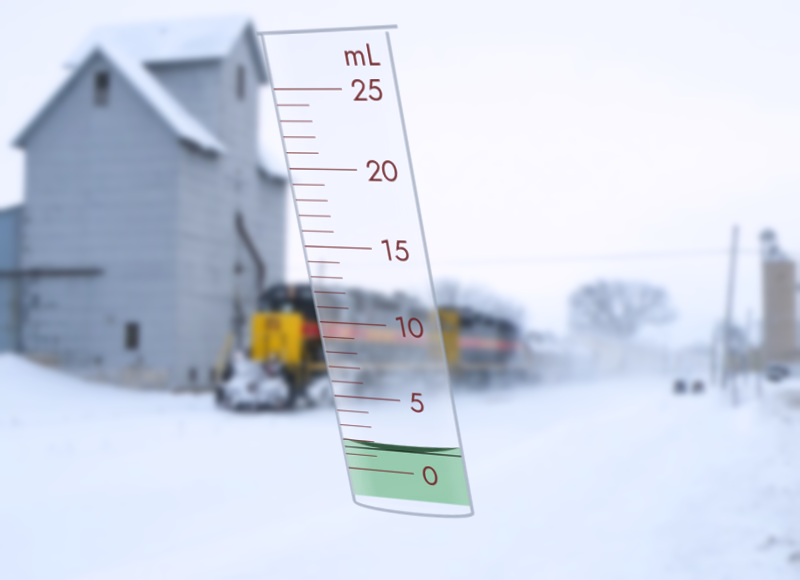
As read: 1.5 mL
